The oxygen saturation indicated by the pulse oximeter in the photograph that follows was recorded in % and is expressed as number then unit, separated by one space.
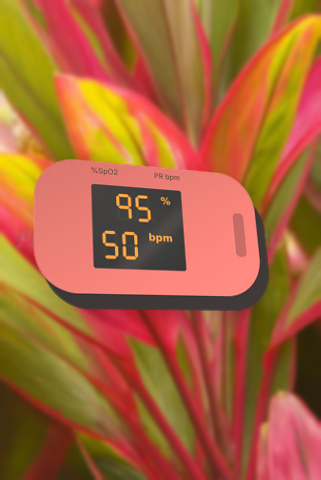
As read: 95 %
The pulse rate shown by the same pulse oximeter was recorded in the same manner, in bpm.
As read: 50 bpm
